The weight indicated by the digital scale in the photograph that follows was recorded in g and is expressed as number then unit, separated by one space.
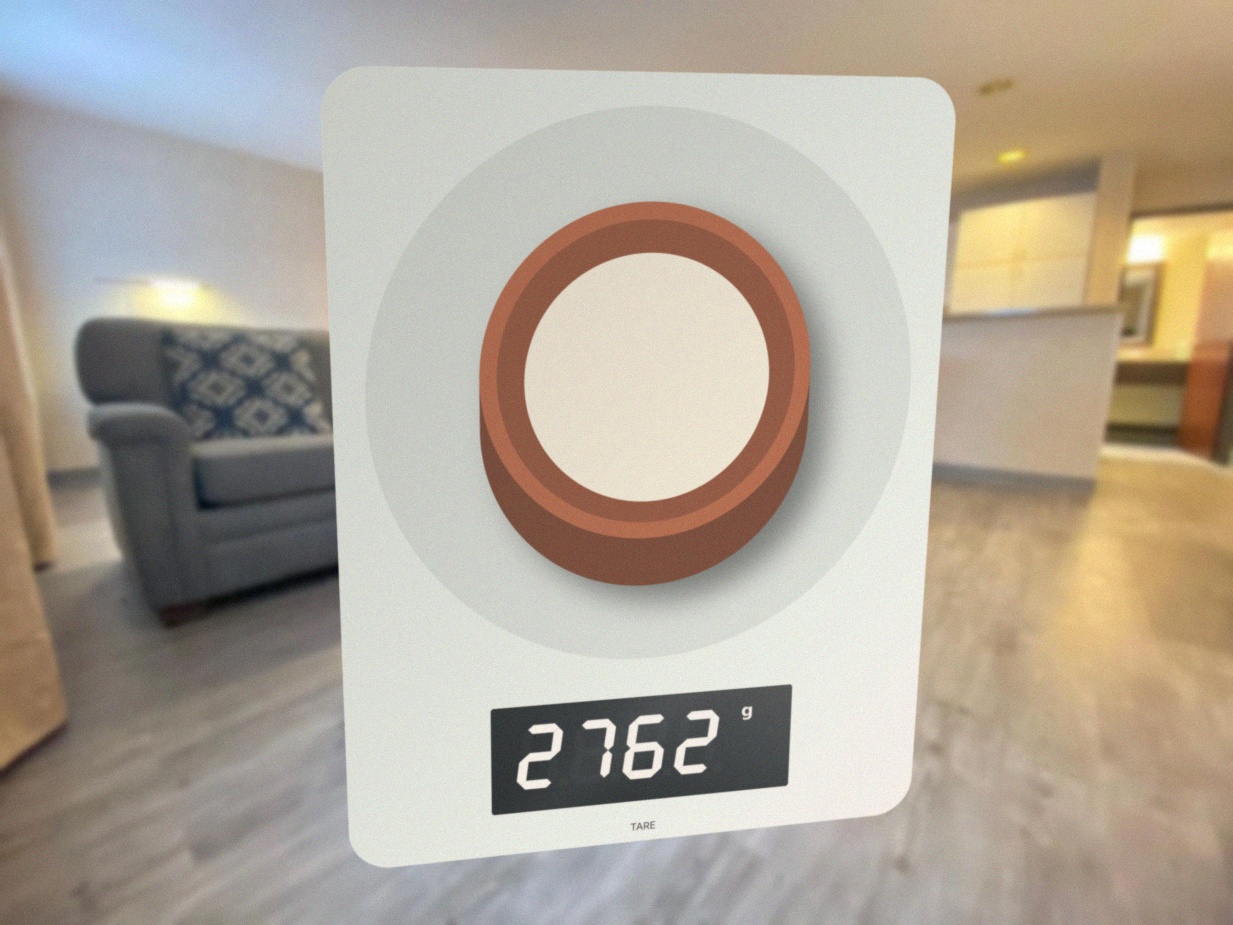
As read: 2762 g
